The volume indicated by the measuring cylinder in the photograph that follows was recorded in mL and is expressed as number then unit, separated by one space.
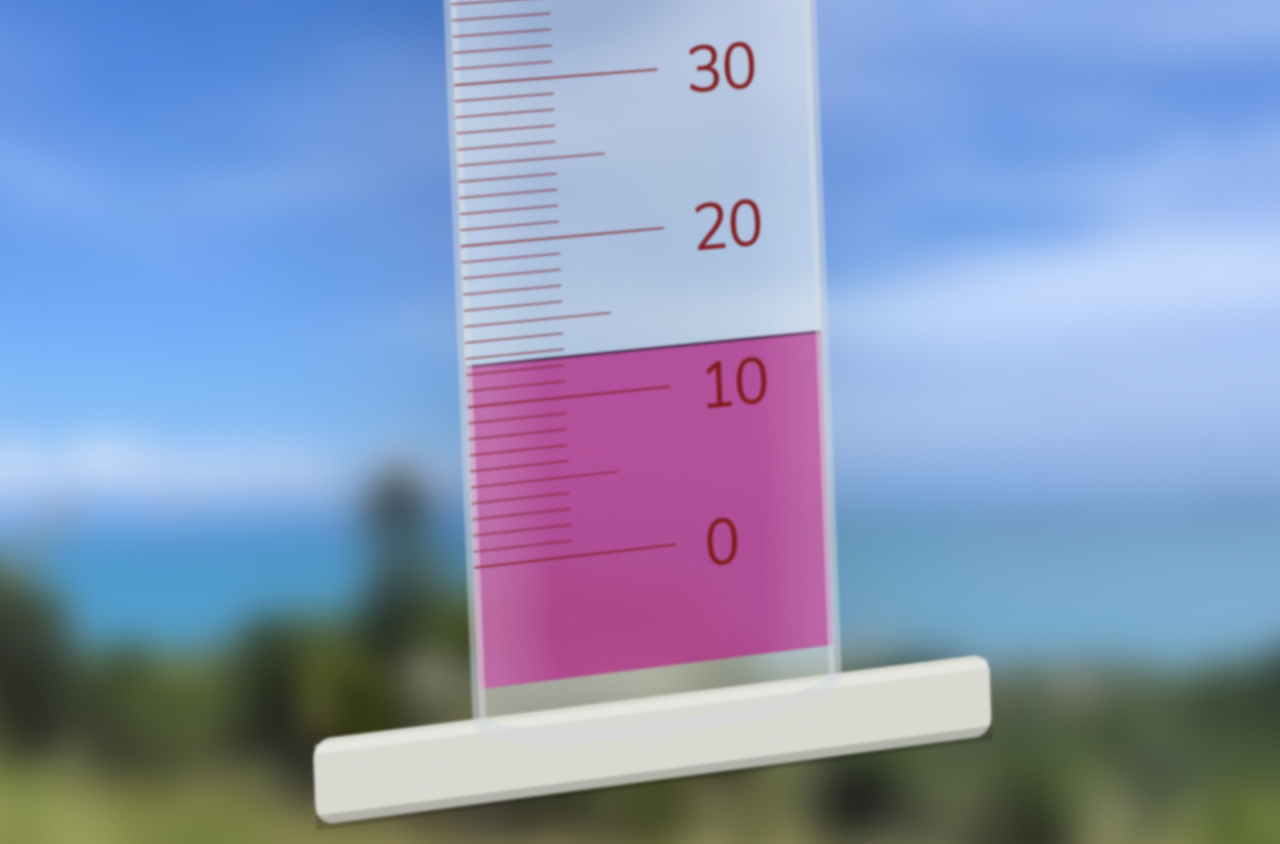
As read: 12.5 mL
